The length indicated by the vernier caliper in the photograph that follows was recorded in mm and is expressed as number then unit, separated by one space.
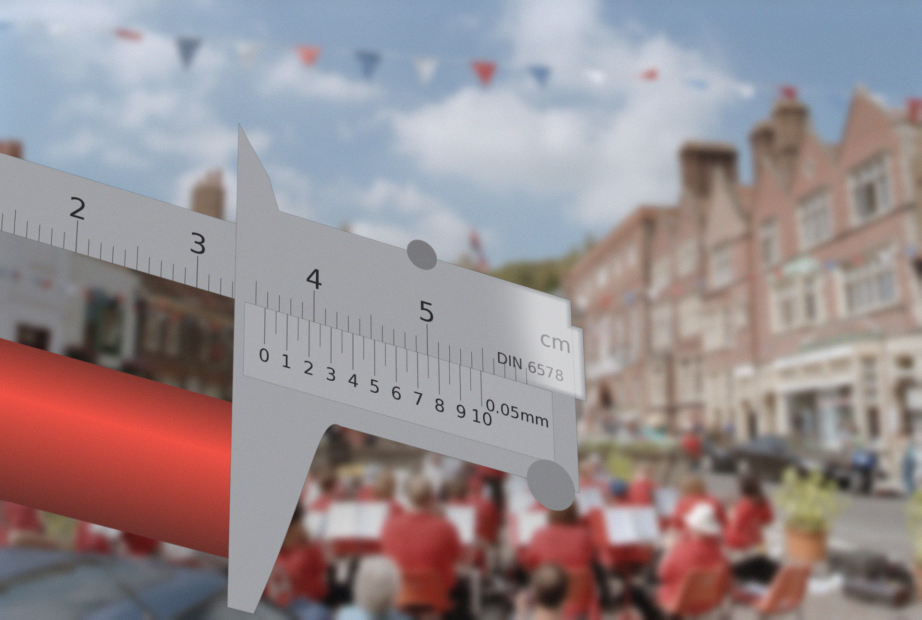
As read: 35.8 mm
